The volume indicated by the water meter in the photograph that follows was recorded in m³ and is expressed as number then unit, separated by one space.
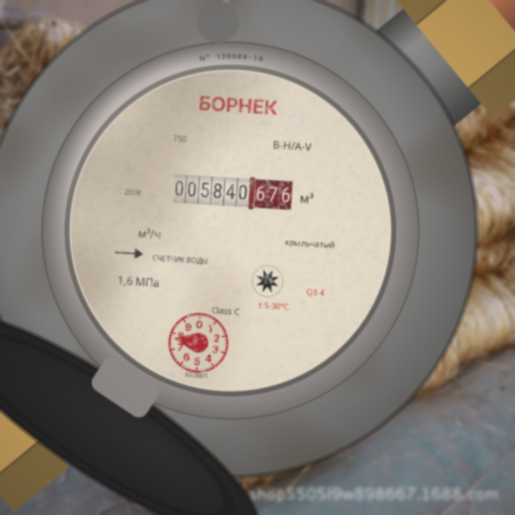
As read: 5840.6767 m³
